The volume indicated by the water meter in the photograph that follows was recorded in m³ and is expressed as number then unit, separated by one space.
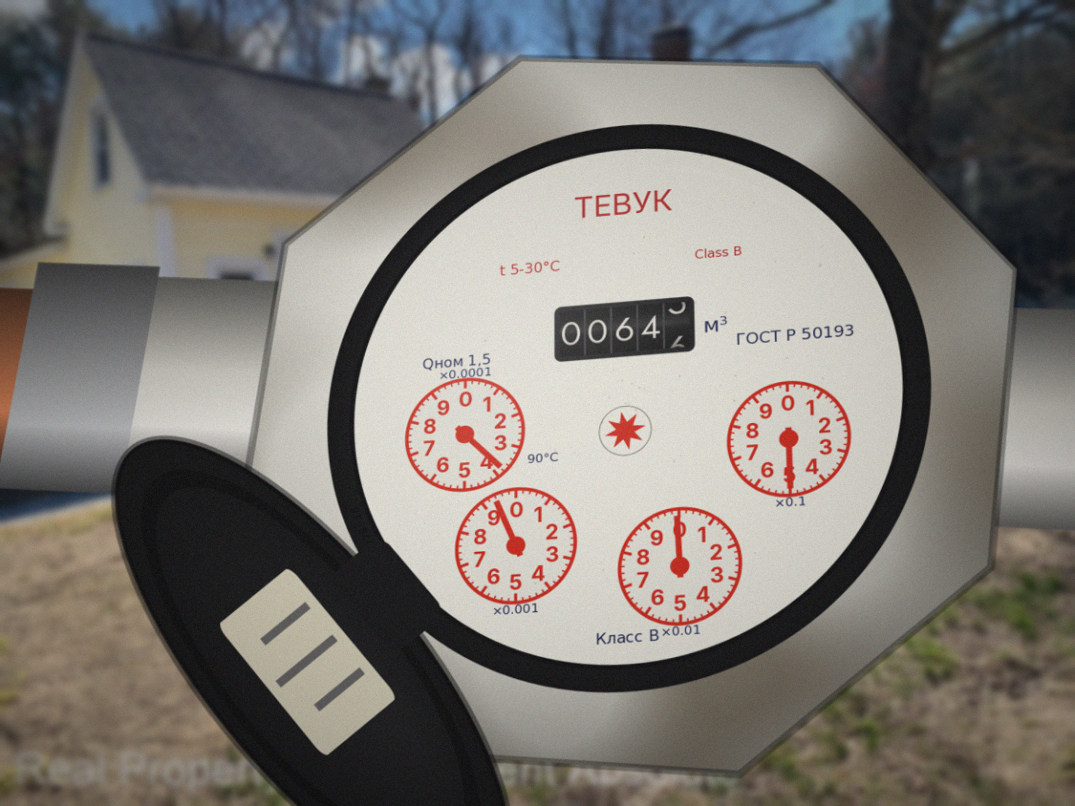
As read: 645.4993 m³
